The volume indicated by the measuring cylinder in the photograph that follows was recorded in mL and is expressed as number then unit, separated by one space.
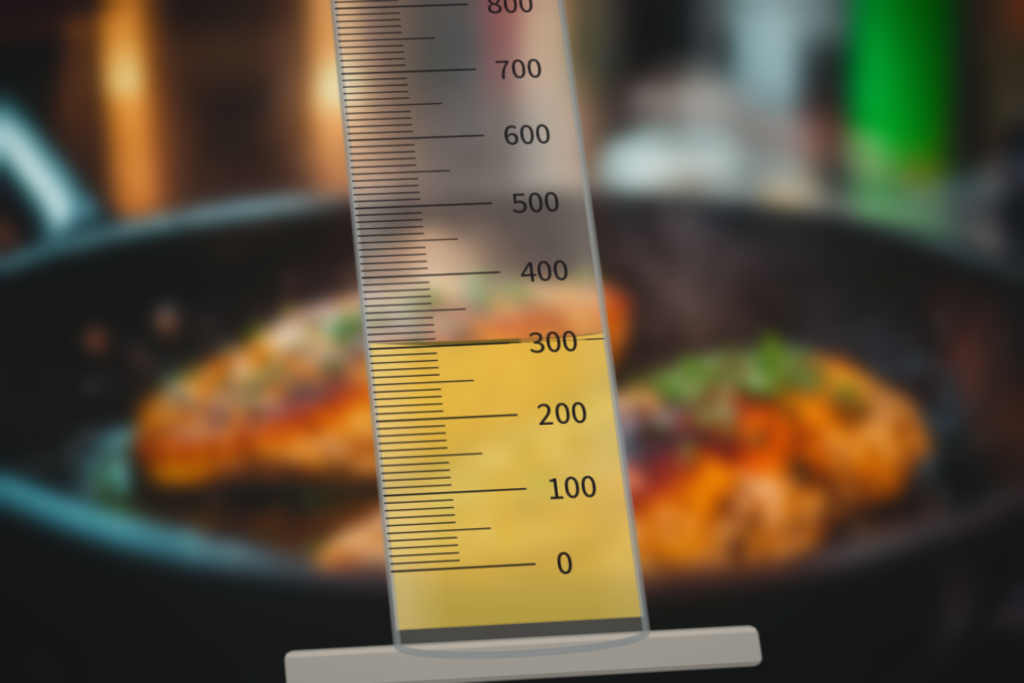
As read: 300 mL
